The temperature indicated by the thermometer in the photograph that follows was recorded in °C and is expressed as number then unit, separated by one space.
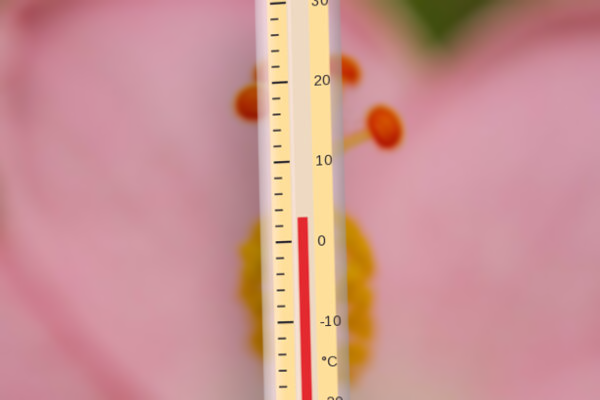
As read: 3 °C
